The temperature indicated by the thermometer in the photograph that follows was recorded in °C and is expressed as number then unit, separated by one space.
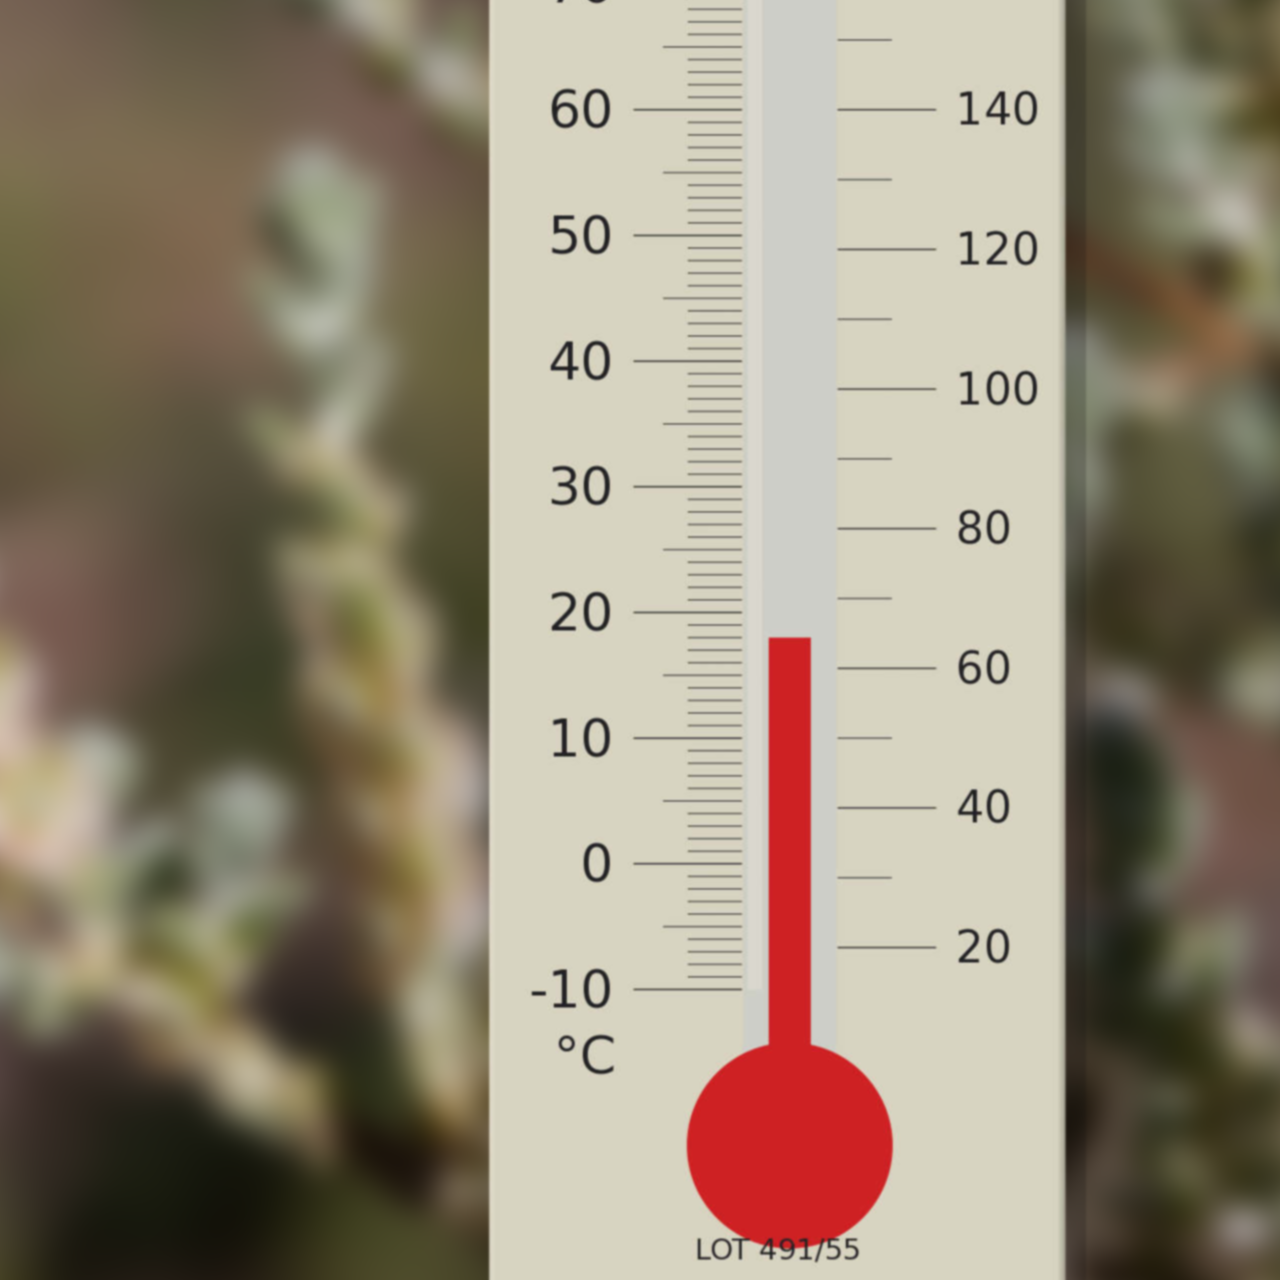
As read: 18 °C
